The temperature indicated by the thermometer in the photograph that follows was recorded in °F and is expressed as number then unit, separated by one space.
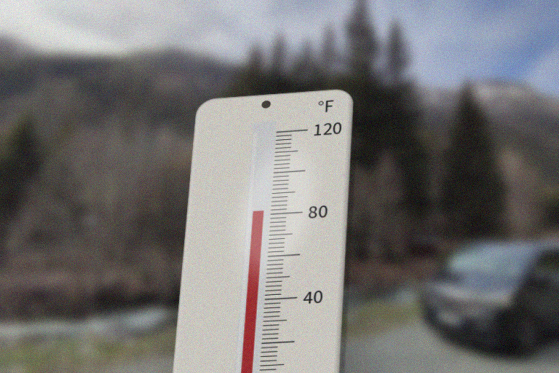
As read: 82 °F
